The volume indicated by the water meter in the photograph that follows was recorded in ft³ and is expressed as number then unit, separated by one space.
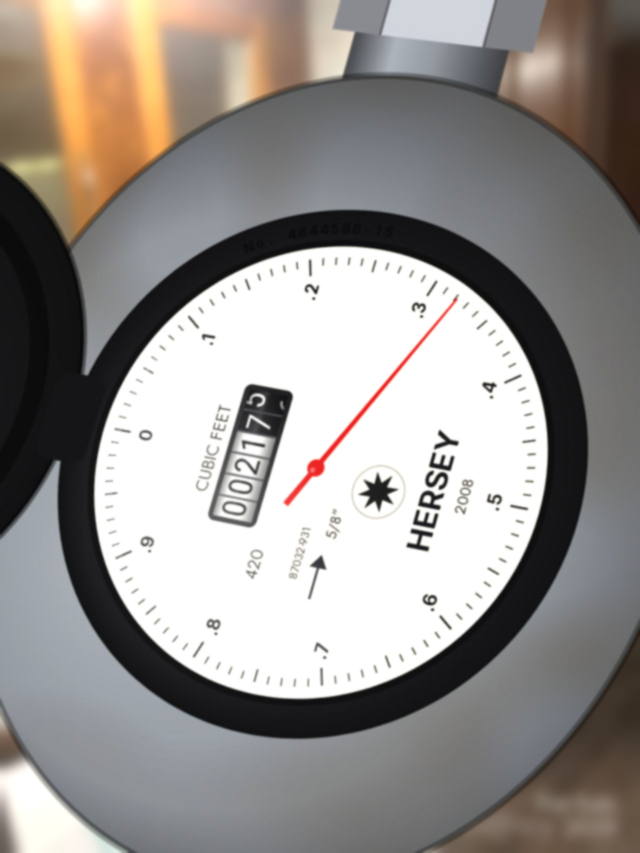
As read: 2175.32 ft³
